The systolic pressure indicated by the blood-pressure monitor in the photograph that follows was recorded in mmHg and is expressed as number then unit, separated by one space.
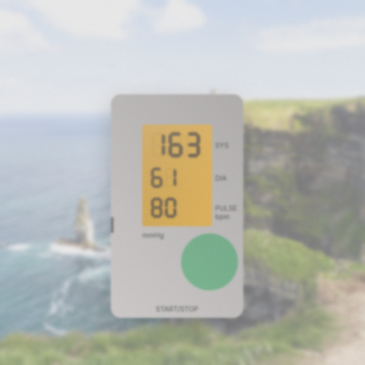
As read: 163 mmHg
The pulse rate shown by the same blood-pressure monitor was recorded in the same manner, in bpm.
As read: 80 bpm
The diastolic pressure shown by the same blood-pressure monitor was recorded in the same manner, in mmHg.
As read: 61 mmHg
